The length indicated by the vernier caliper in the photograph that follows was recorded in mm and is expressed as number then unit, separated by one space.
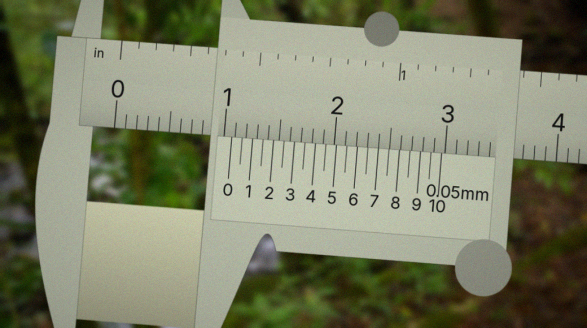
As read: 10.7 mm
